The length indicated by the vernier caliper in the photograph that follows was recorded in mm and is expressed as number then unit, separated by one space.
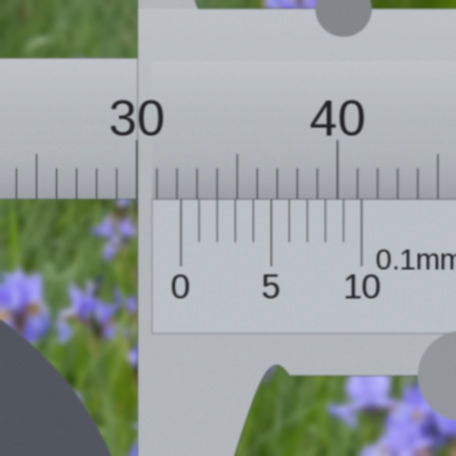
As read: 32.2 mm
